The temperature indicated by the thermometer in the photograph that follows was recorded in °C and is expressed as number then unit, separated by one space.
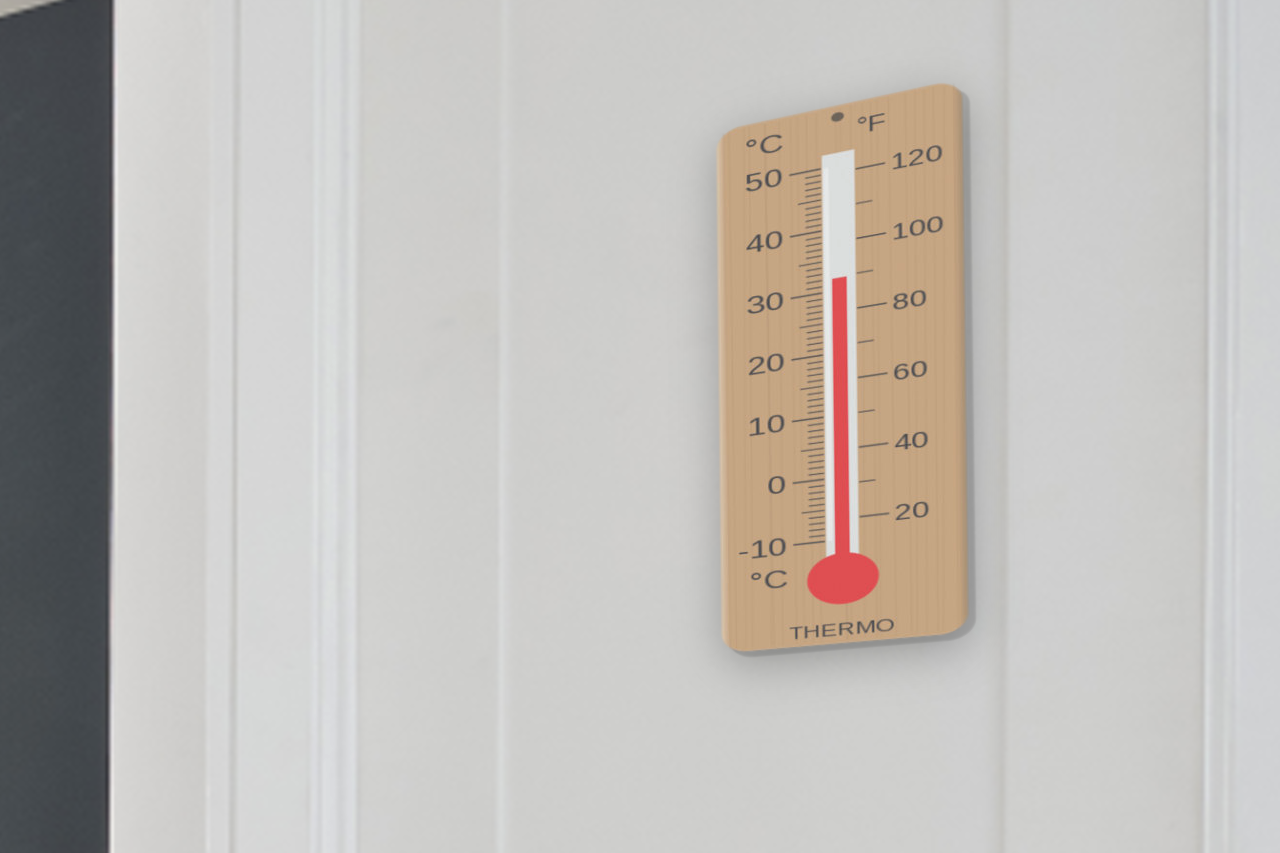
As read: 32 °C
